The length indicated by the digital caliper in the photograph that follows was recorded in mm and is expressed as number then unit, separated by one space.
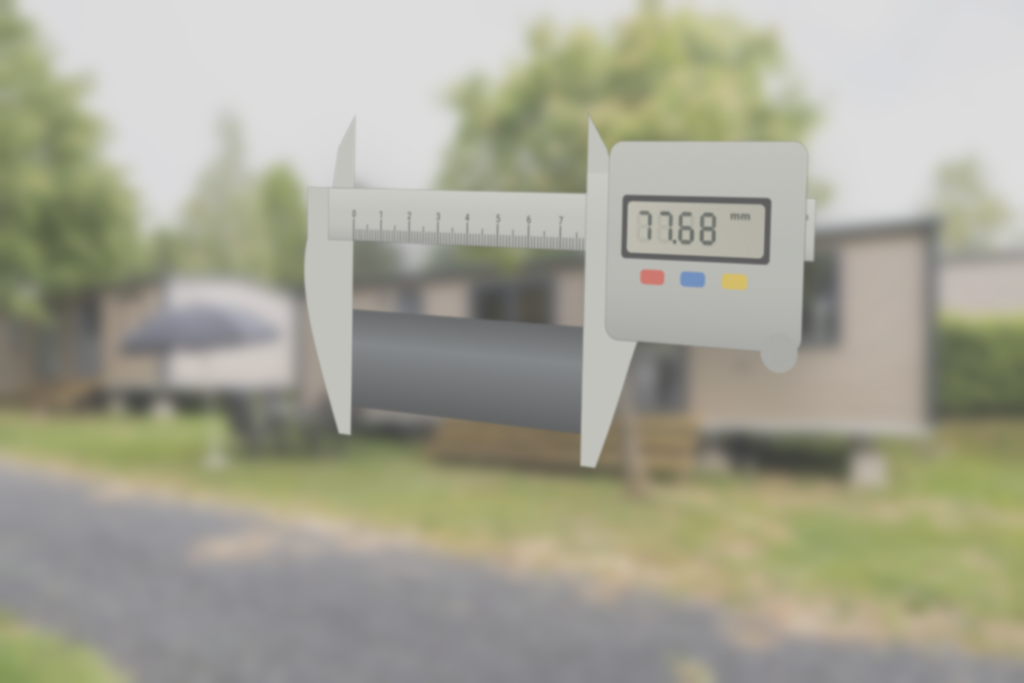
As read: 77.68 mm
